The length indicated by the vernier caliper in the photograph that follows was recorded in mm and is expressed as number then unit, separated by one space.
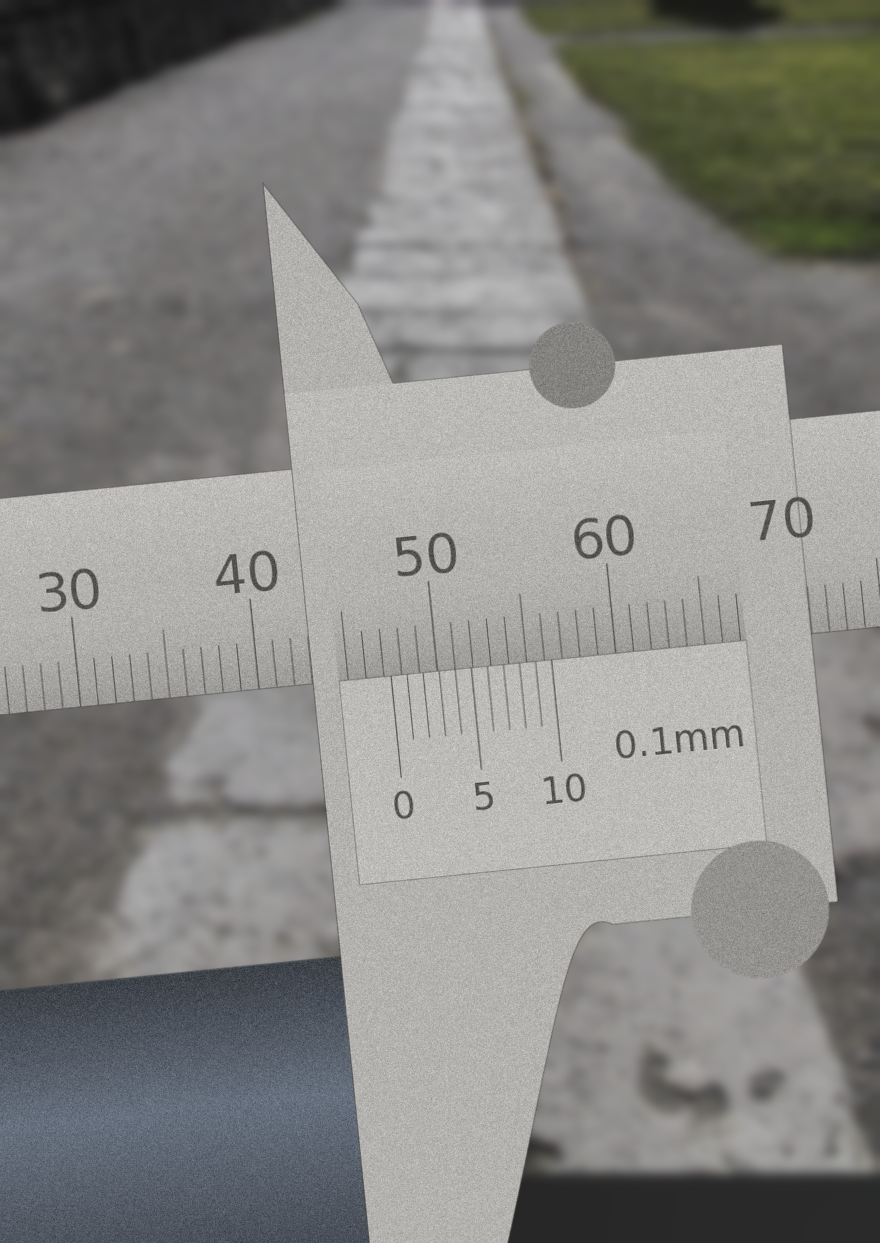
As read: 47.4 mm
